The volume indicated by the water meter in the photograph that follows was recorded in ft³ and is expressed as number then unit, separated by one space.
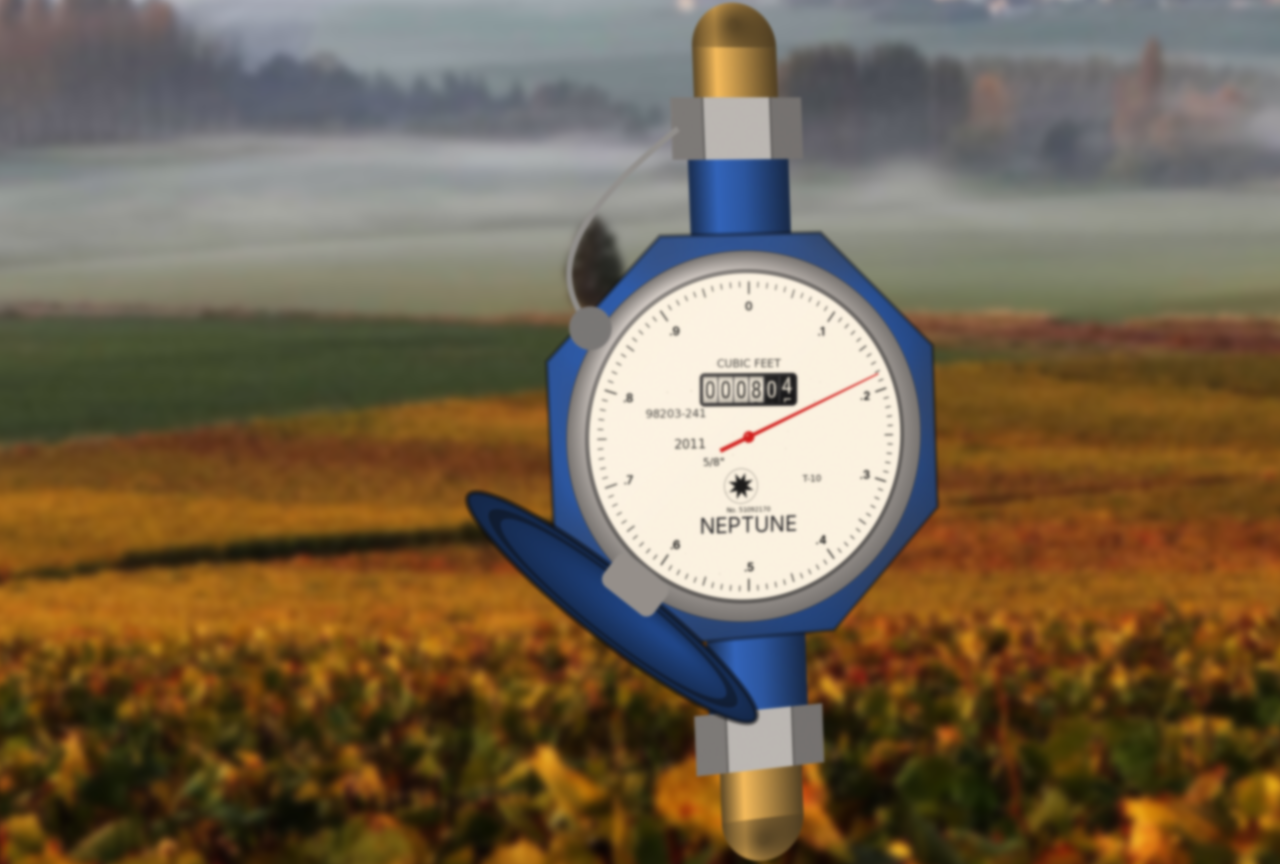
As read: 804.18 ft³
